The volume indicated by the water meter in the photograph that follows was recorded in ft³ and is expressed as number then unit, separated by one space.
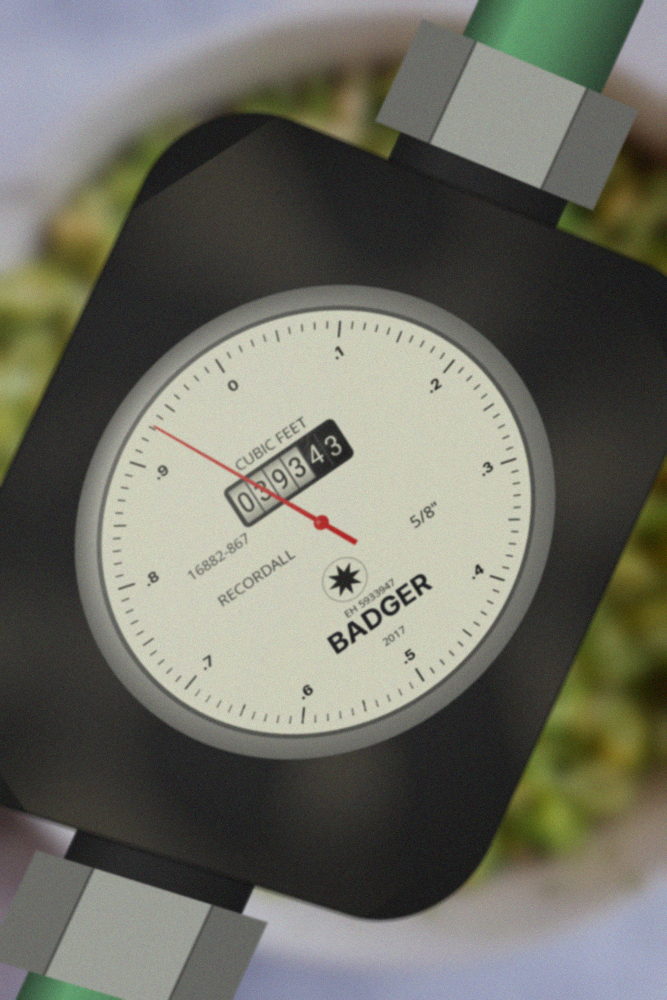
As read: 39342.93 ft³
